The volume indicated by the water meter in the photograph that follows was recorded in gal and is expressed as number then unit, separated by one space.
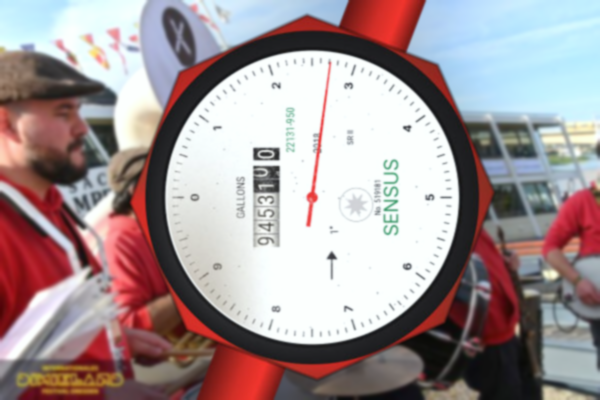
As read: 9453102.7 gal
